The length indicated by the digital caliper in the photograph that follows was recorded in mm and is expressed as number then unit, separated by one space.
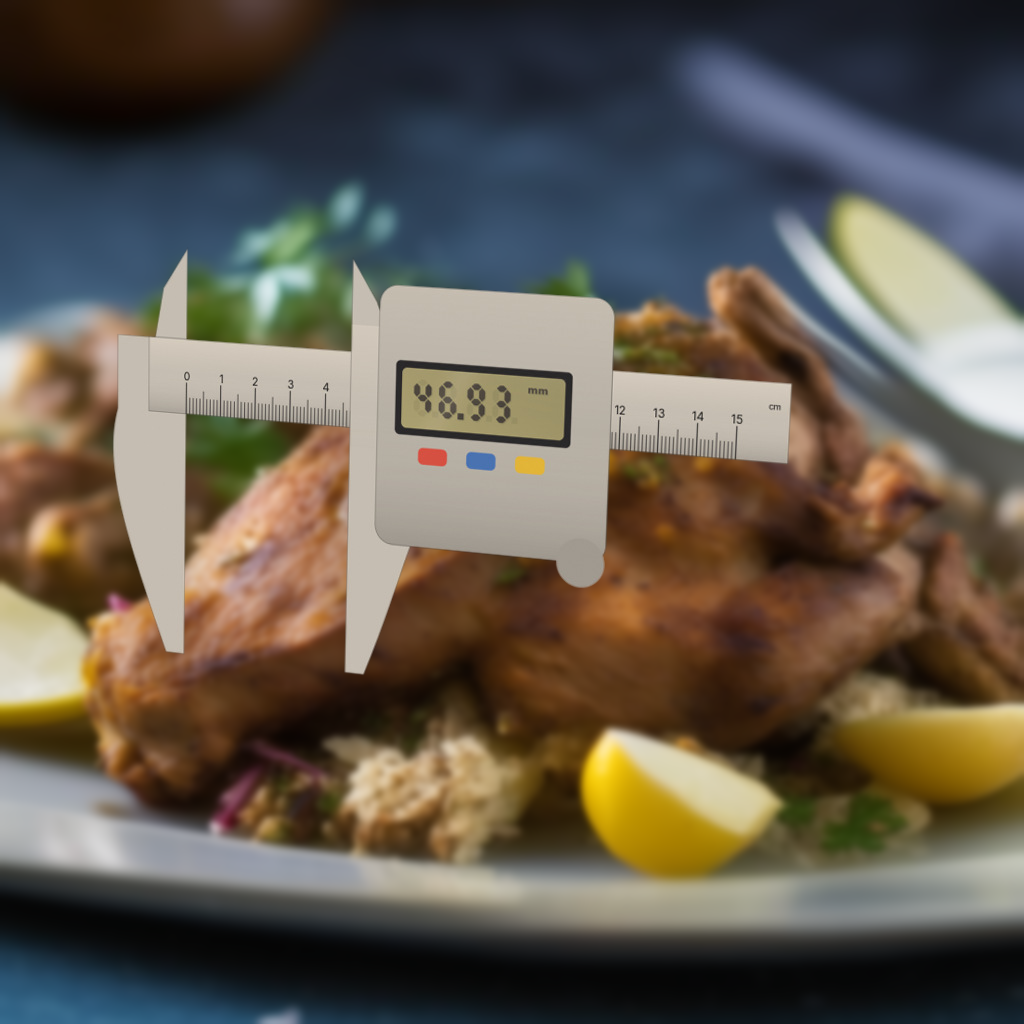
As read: 46.93 mm
